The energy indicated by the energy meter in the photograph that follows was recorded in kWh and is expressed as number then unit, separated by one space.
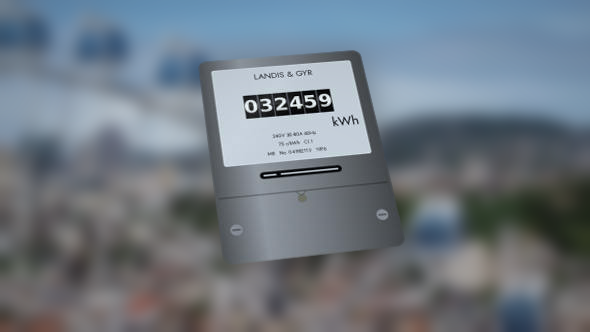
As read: 32459 kWh
